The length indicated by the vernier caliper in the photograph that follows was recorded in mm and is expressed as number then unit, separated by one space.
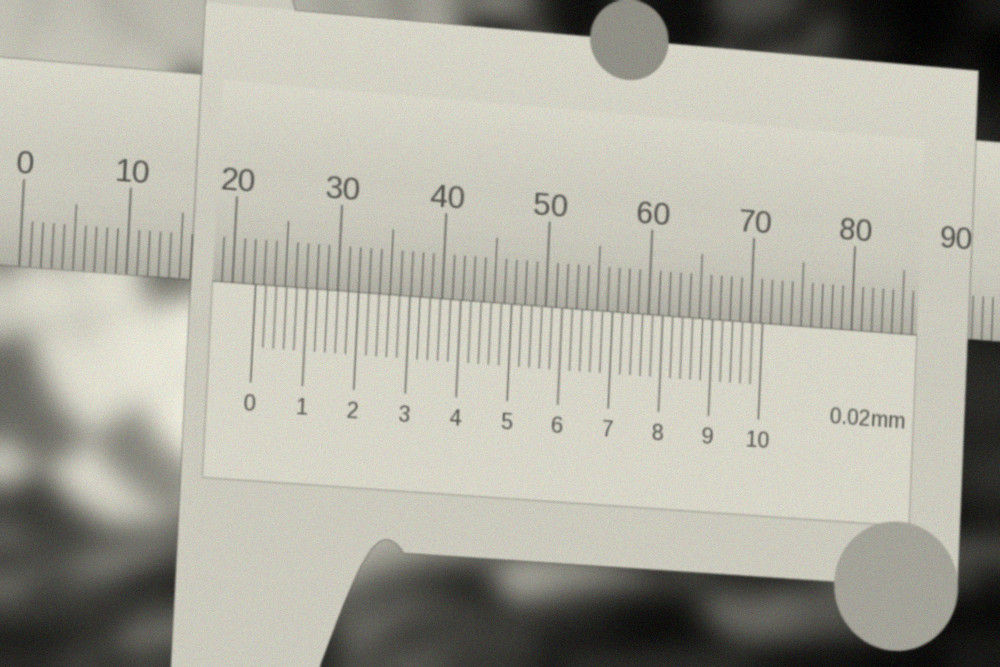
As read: 22.2 mm
